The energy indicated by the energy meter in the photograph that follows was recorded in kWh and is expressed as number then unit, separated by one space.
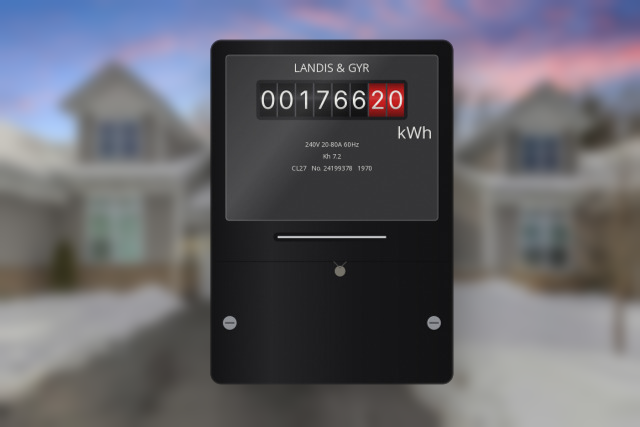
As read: 1766.20 kWh
